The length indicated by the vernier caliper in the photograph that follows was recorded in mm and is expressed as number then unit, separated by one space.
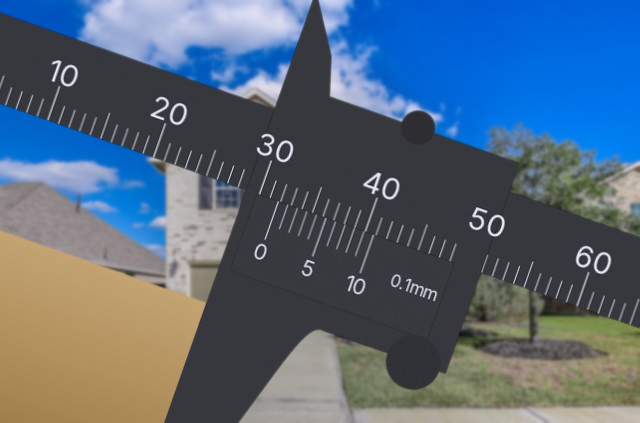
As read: 31.8 mm
